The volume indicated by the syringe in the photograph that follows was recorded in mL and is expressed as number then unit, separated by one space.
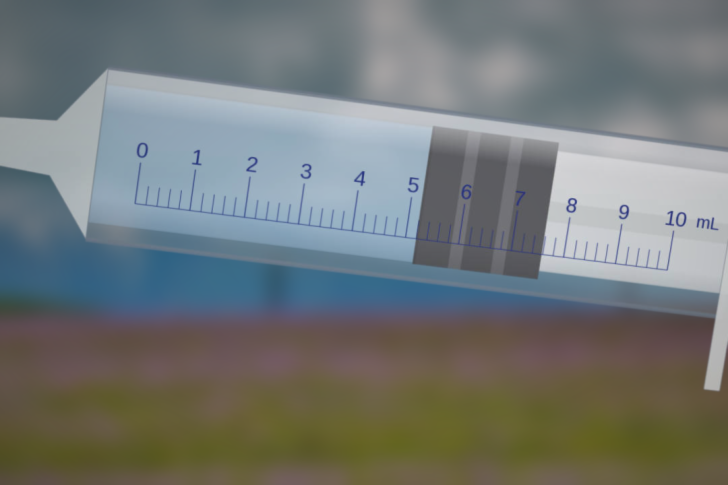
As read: 5.2 mL
